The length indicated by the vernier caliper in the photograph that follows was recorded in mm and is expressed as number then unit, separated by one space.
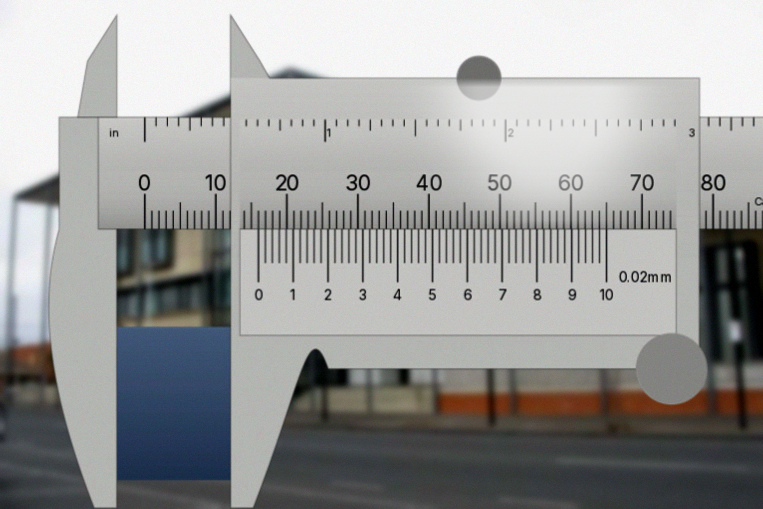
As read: 16.0 mm
